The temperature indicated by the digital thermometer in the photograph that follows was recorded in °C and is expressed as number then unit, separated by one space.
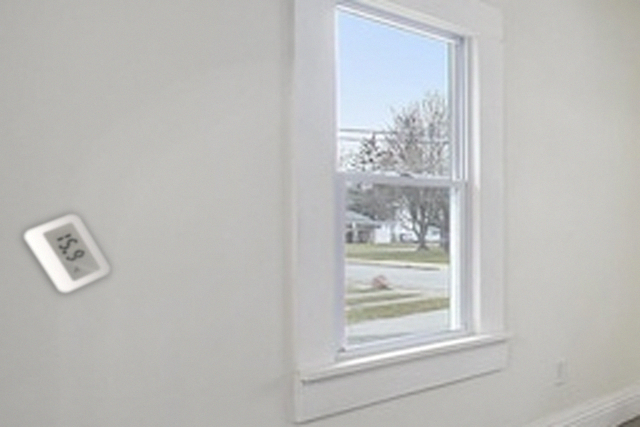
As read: 15.9 °C
